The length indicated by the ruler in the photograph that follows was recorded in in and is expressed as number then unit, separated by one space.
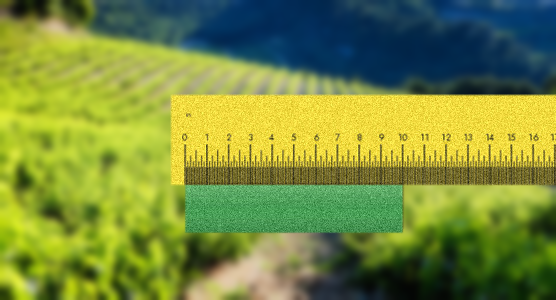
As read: 10 in
